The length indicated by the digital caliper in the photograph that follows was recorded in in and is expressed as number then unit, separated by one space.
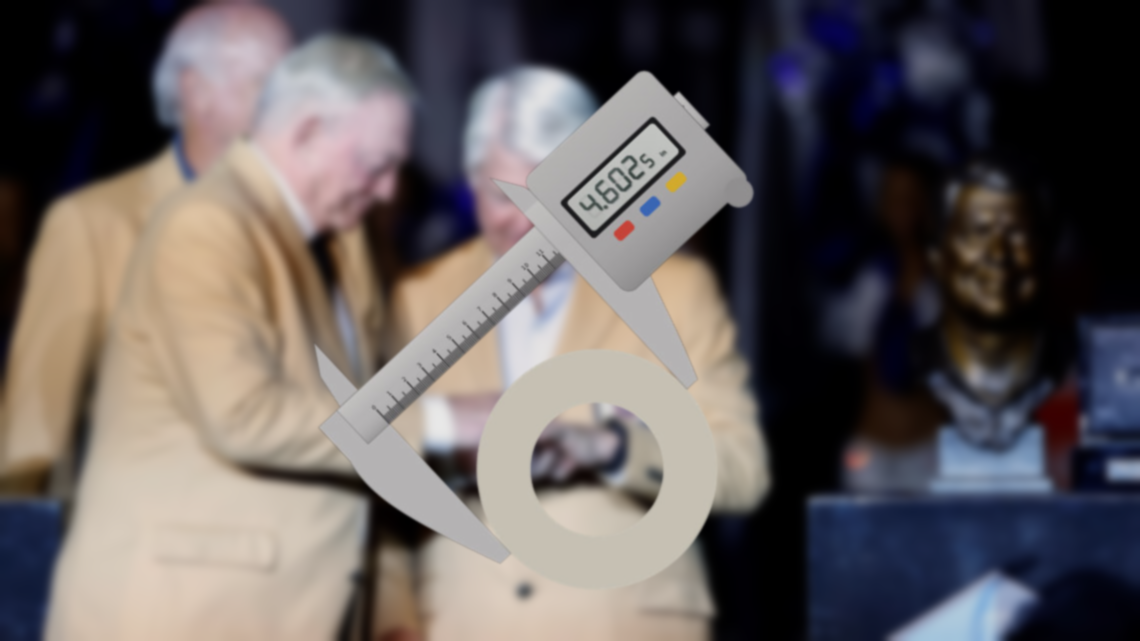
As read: 4.6025 in
